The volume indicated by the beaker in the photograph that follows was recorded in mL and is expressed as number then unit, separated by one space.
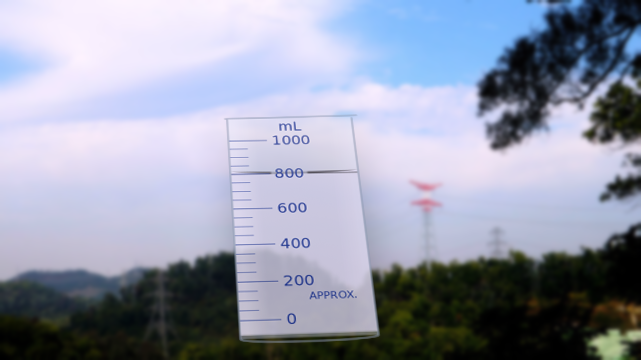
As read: 800 mL
